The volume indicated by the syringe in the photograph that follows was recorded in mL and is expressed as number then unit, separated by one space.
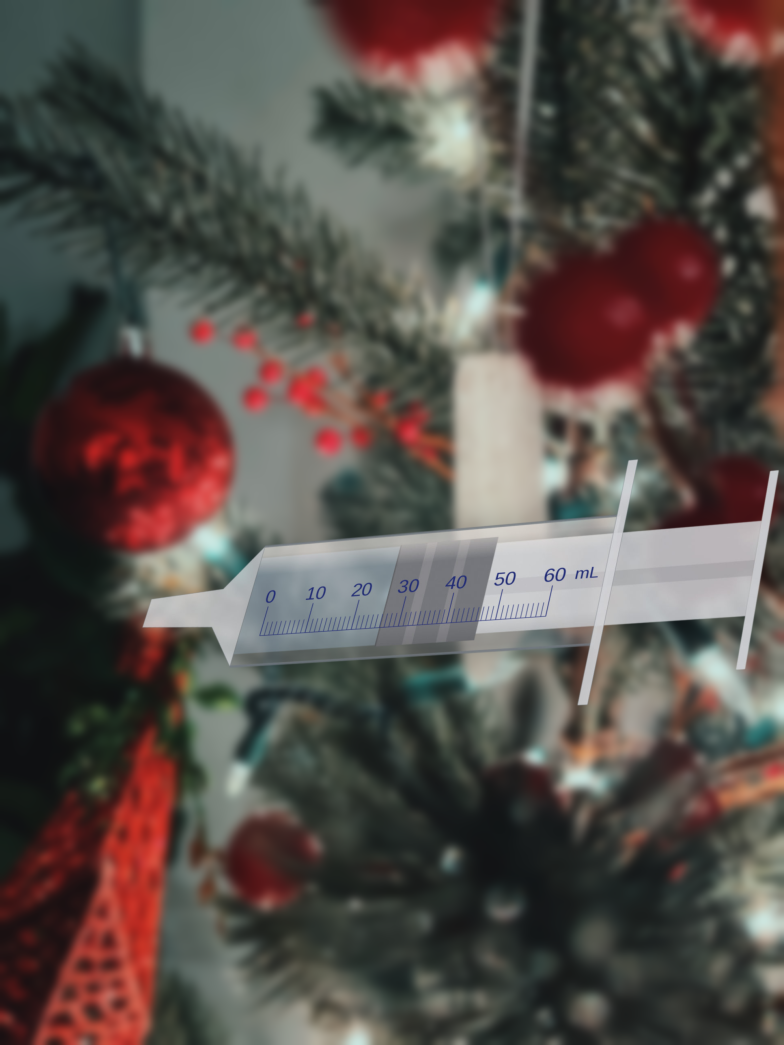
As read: 26 mL
